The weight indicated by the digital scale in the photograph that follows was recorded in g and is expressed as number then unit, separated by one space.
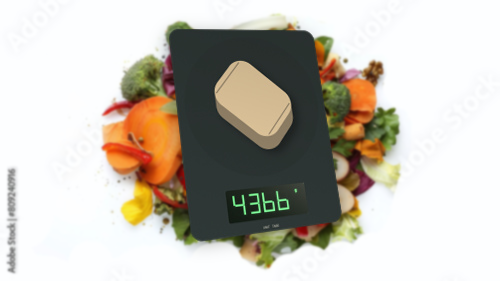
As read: 4366 g
